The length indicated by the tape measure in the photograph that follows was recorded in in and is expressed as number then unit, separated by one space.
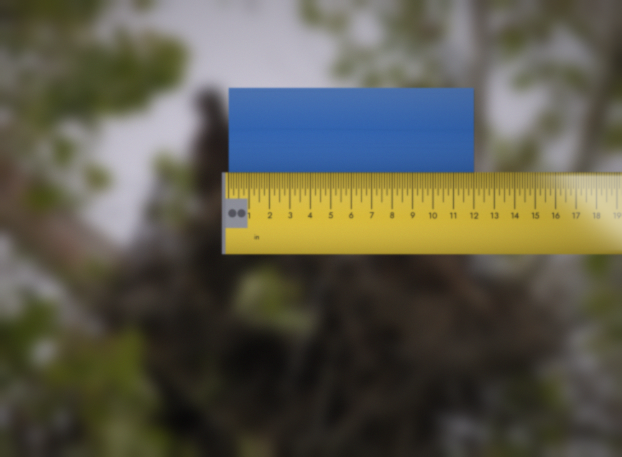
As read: 12 in
